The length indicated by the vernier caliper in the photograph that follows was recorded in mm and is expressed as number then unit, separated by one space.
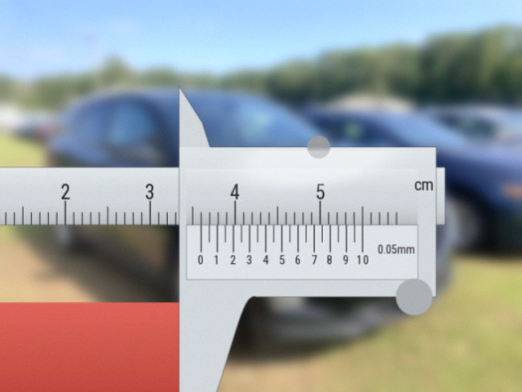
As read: 36.0 mm
